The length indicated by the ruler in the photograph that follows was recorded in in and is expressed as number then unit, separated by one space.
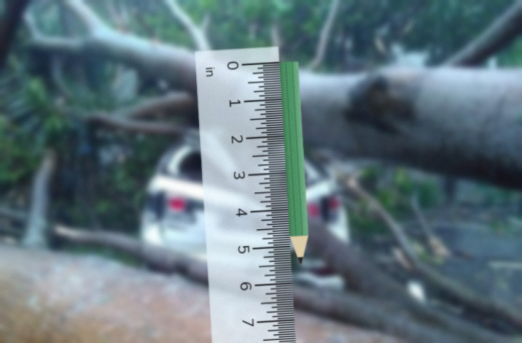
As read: 5.5 in
